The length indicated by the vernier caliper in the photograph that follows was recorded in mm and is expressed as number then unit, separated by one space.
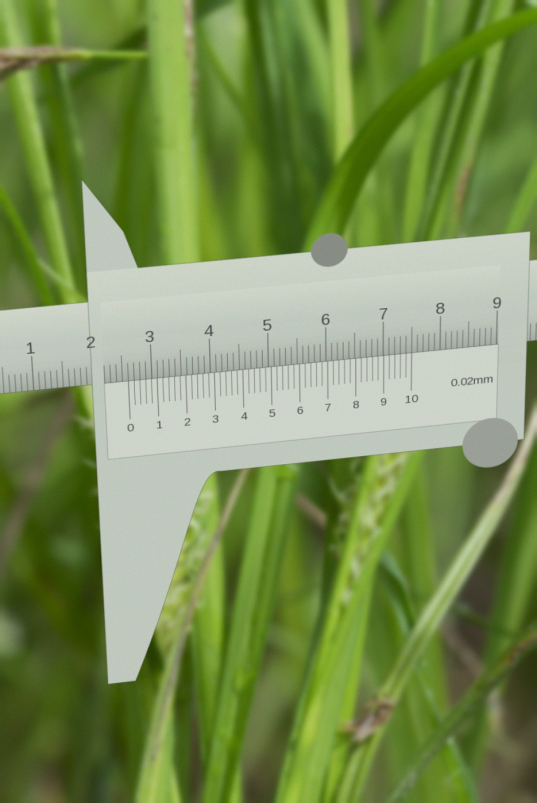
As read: 26.0 mm
